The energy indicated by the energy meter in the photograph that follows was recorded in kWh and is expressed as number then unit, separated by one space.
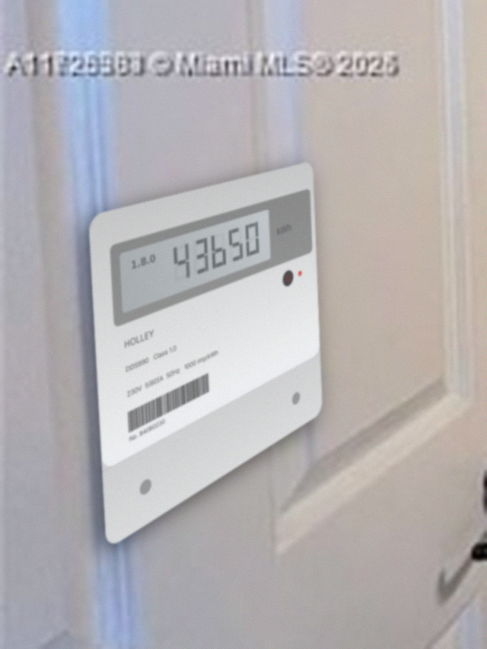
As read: 43650 kWh
